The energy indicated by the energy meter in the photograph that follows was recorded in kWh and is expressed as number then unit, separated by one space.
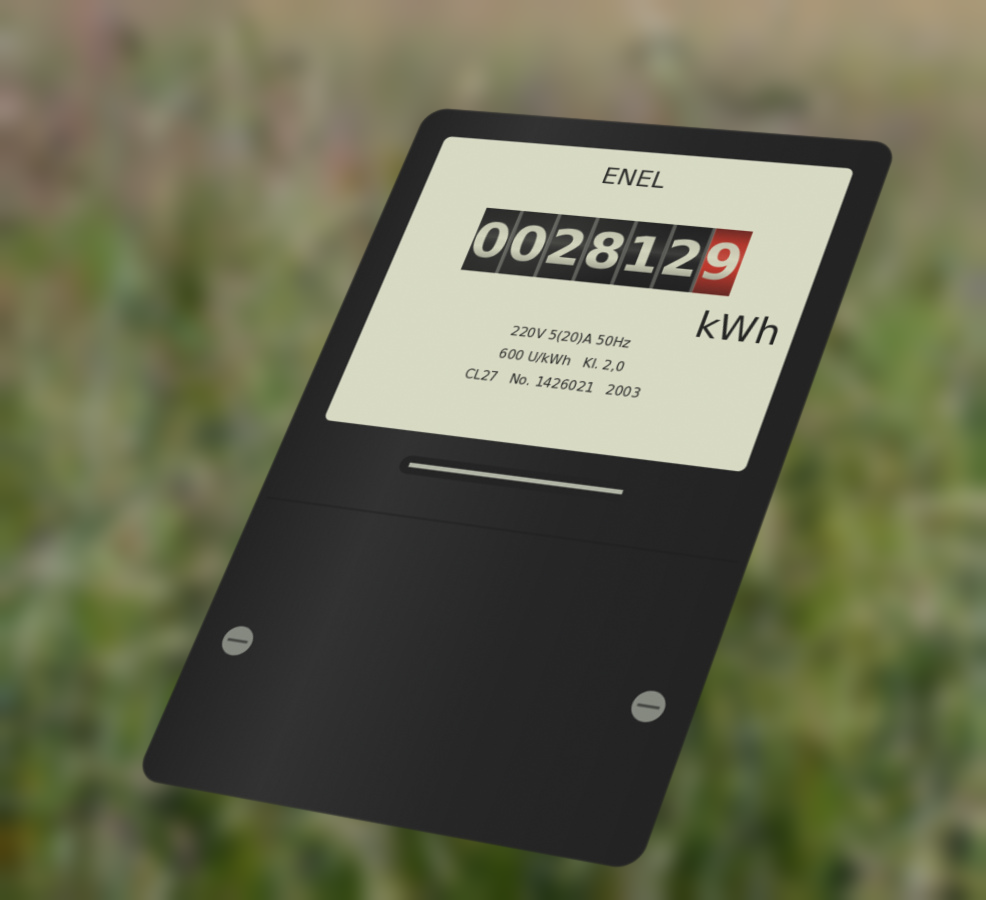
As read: 2812.9 kWh
